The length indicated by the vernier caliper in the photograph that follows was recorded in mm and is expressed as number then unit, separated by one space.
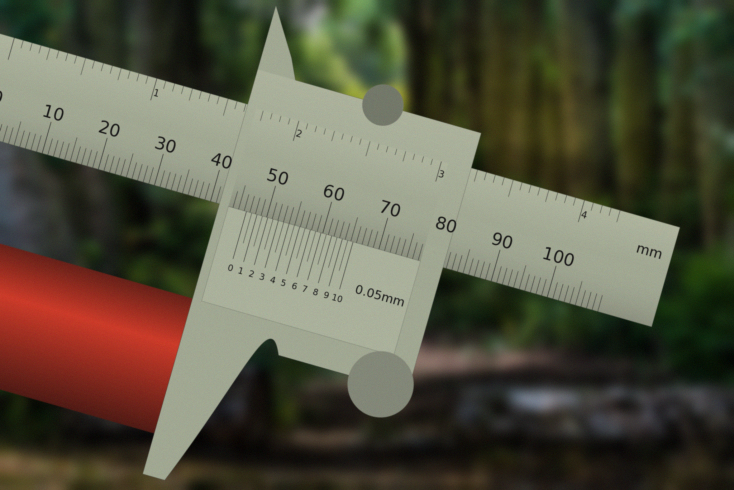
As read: 46.4 mm
